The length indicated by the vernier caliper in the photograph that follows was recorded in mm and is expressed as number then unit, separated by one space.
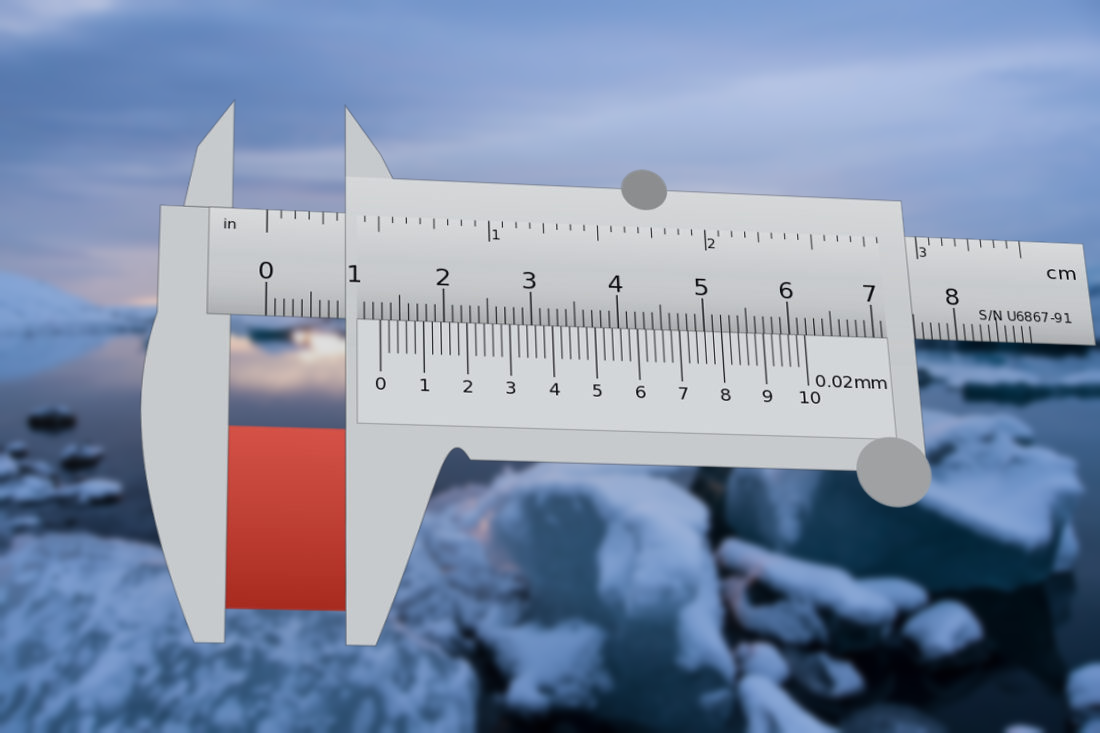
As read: 12.8 mm
